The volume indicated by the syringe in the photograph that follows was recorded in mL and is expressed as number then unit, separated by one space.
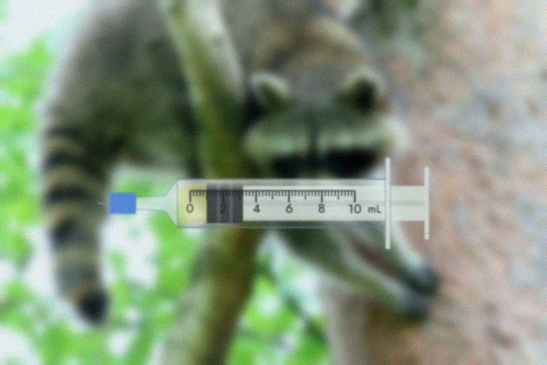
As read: 1 mL
